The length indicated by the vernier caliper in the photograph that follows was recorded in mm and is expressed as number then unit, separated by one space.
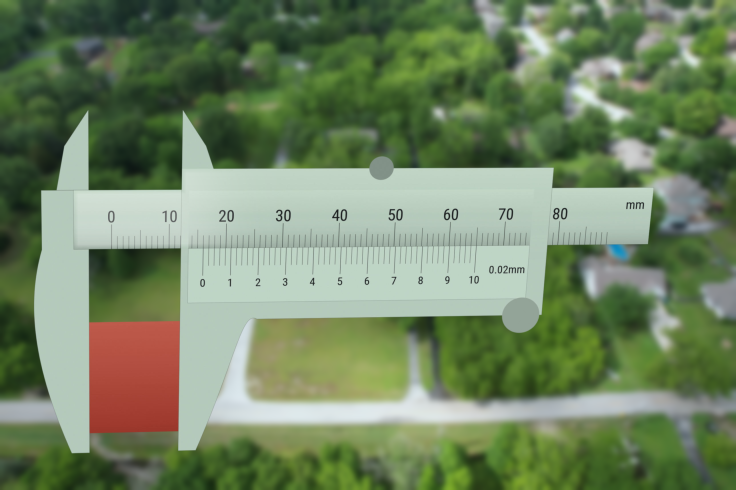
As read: 16.0 mm
